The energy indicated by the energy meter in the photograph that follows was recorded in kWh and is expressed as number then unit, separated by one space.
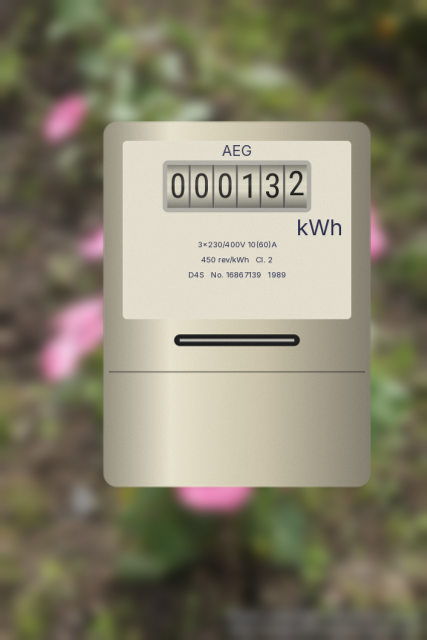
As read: 132 kWh
